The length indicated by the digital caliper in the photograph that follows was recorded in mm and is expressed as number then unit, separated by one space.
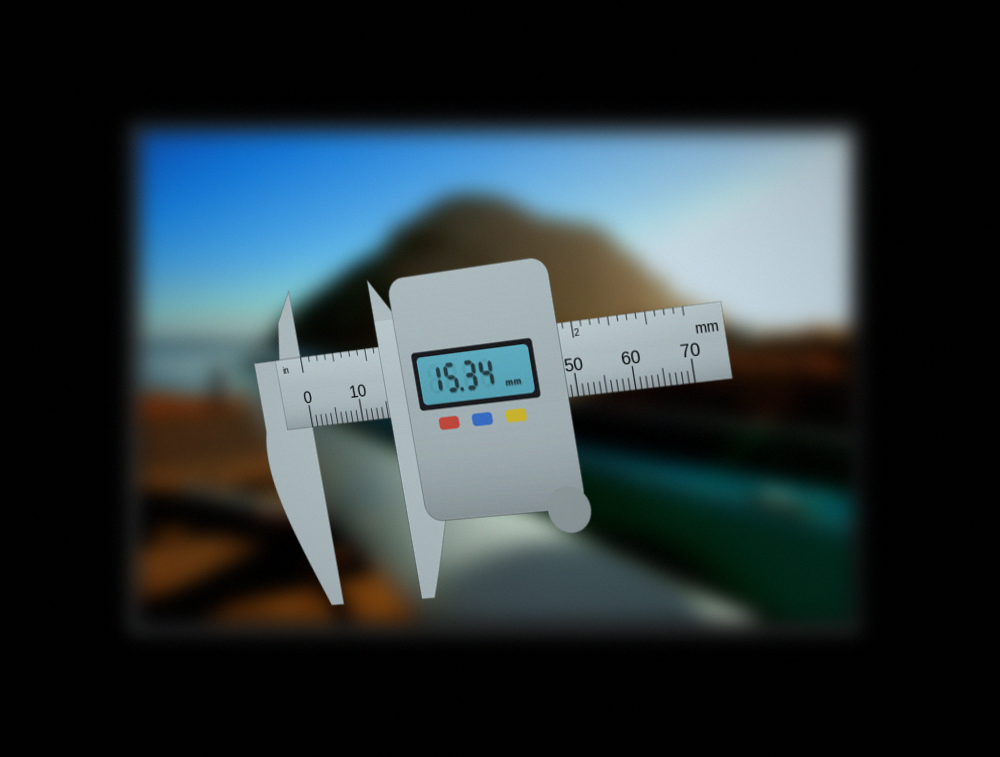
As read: 15.34 mm
